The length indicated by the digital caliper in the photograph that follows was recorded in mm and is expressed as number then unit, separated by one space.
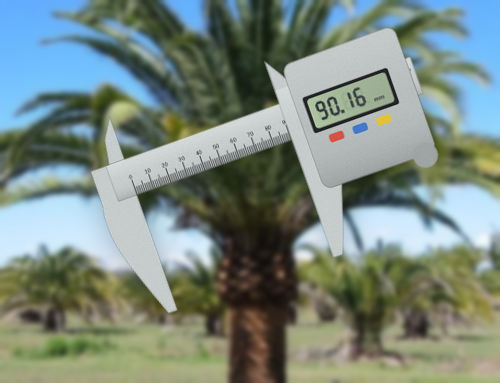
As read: 90.16 mm
